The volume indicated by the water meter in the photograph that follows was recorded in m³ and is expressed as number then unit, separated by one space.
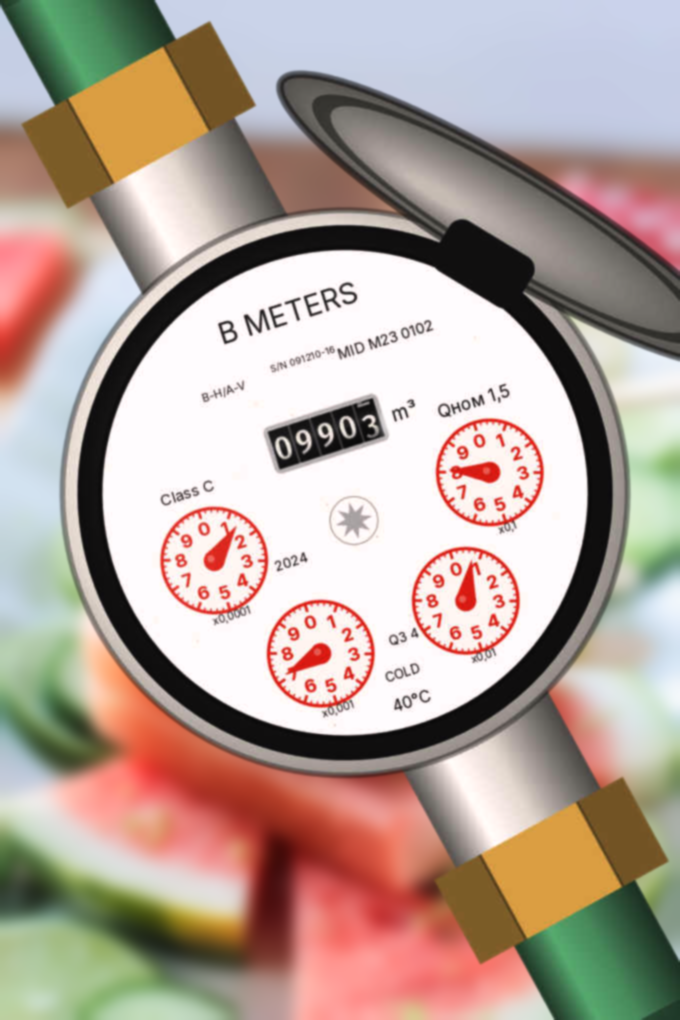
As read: 9902.8071 m³
